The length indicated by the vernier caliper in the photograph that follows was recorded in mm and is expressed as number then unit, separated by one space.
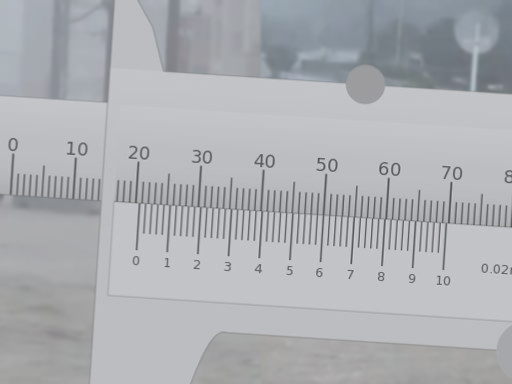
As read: 20.6 mm
